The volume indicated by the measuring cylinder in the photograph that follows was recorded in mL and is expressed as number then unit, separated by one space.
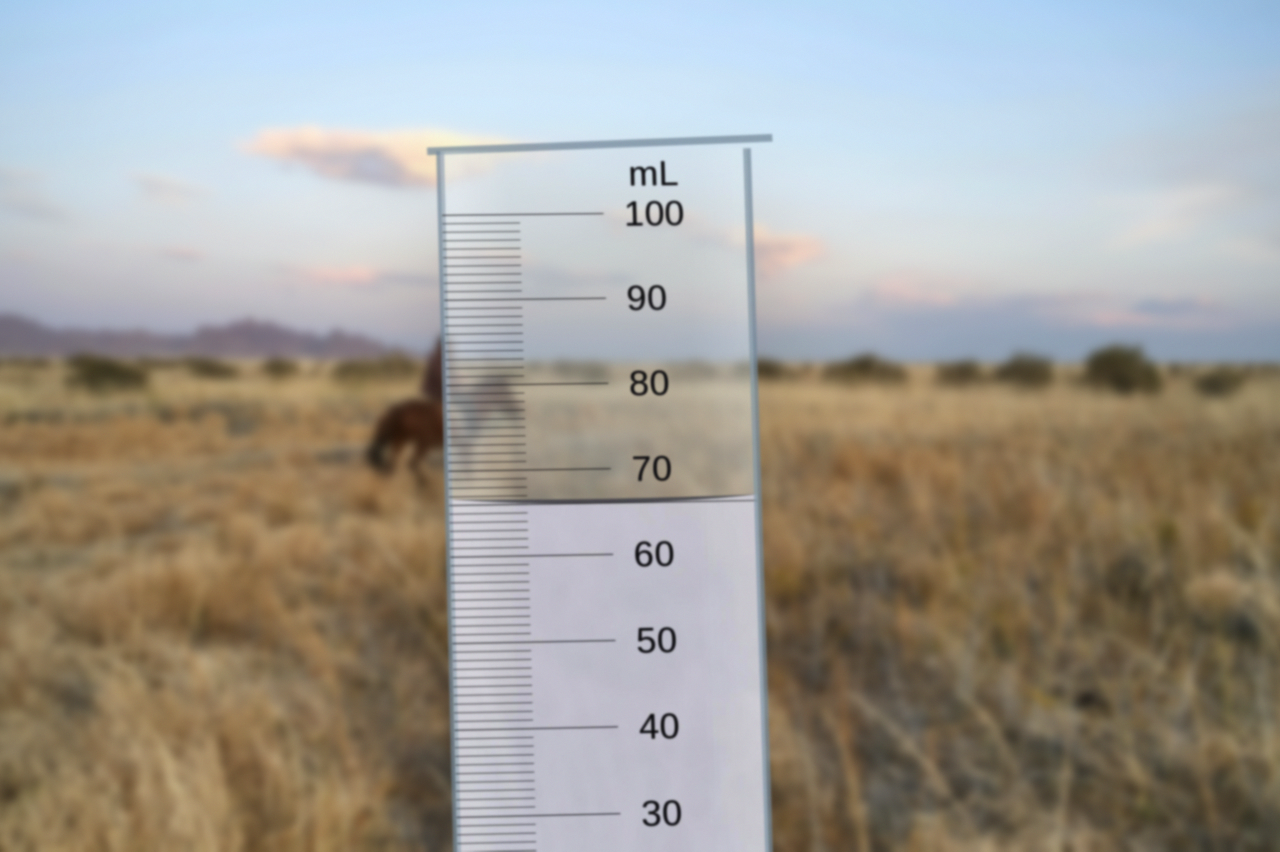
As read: 66 mL
